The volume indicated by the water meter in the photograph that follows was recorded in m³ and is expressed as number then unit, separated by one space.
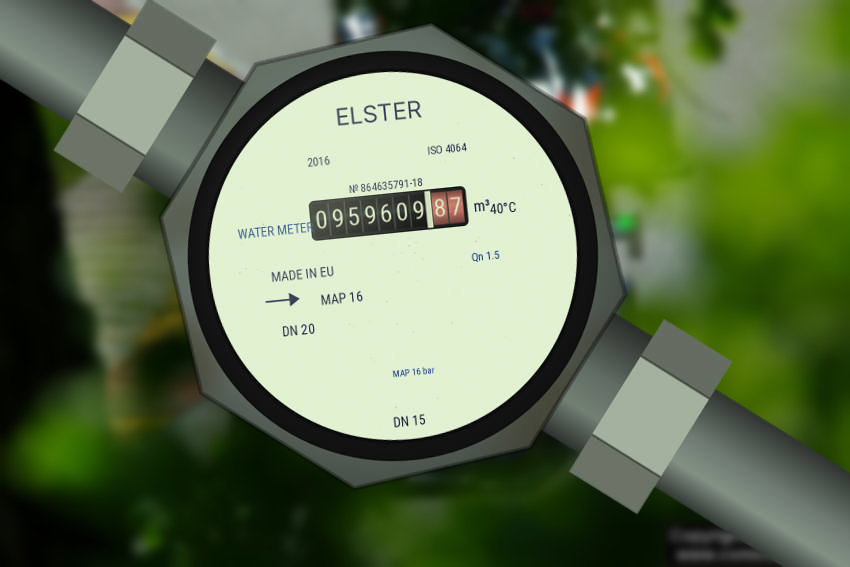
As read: 959609.87 m³
